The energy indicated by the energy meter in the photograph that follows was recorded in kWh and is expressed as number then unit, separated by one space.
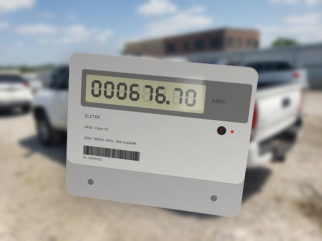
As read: 676.70 kWh
